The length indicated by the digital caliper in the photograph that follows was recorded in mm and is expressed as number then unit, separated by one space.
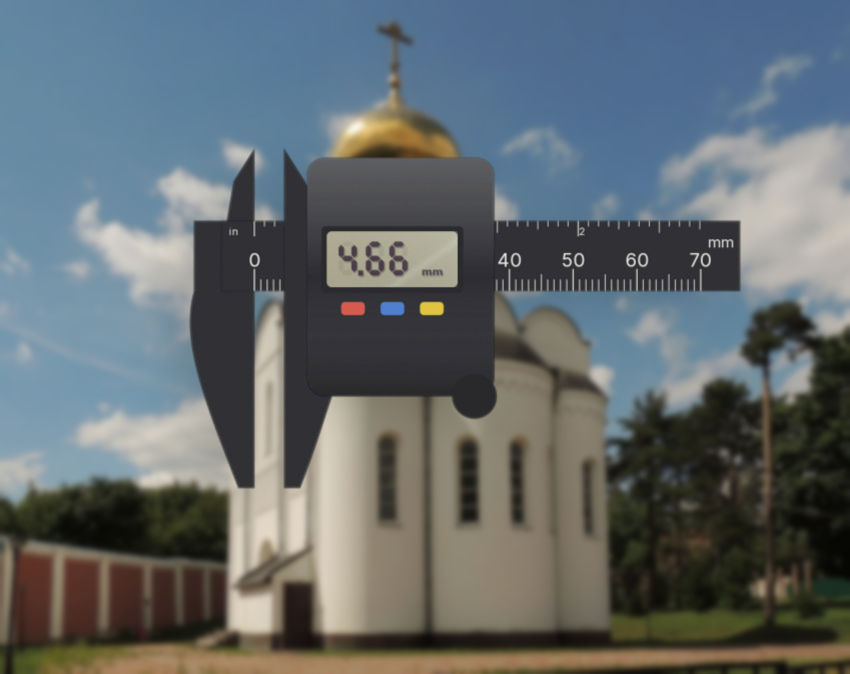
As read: 4.66 mm
